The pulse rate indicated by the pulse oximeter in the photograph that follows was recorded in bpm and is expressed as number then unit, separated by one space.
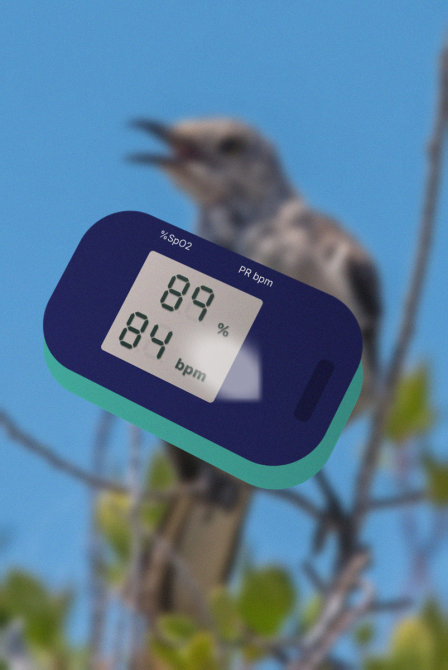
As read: 84 bpm
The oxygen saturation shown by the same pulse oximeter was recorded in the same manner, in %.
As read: 89 %
